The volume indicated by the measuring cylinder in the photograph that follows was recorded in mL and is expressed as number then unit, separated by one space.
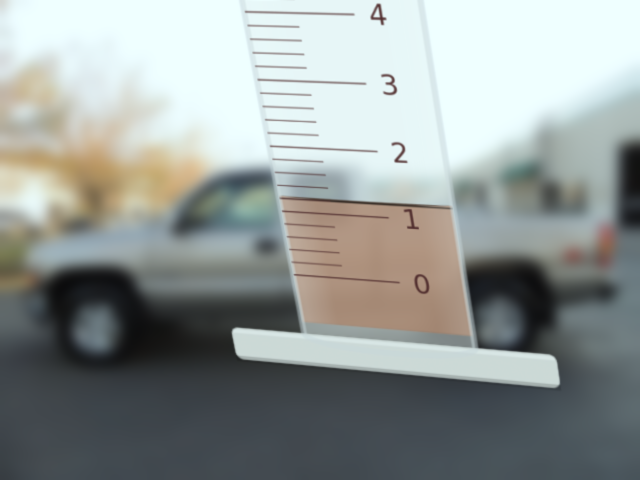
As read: 1.2 mL
